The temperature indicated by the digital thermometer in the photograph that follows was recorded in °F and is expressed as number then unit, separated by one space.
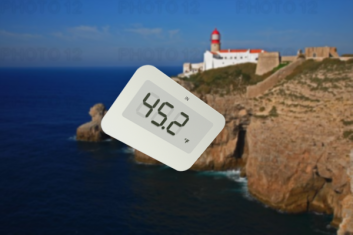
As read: 45.2 °F
